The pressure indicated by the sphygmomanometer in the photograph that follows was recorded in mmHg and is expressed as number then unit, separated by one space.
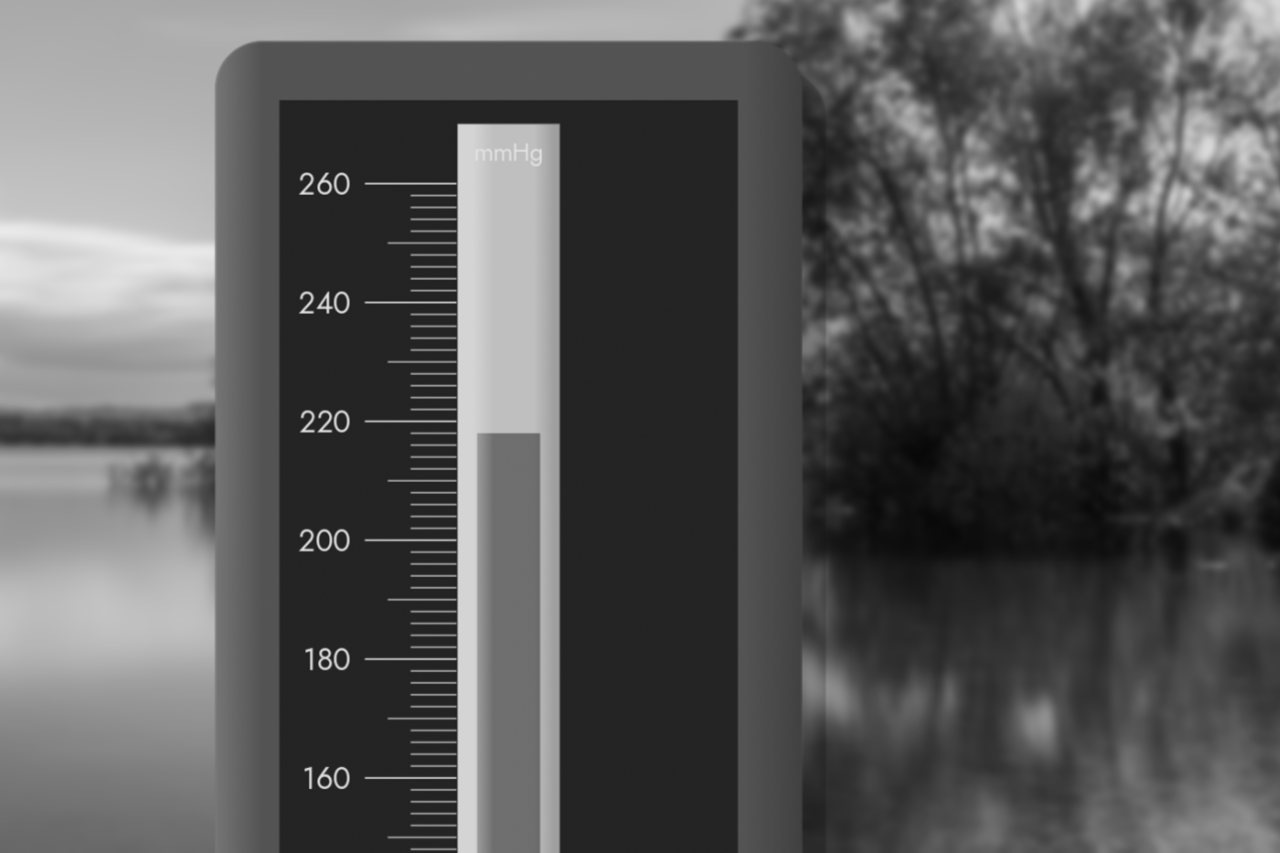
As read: 218 mmHg
